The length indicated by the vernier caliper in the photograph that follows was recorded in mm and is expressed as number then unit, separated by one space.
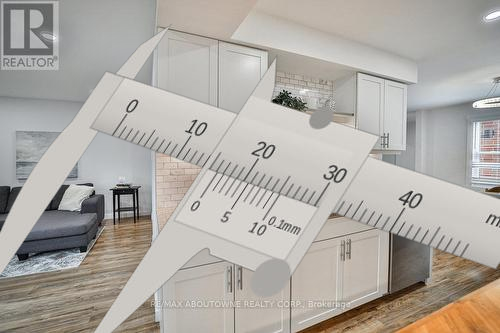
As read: 16.2 mm
